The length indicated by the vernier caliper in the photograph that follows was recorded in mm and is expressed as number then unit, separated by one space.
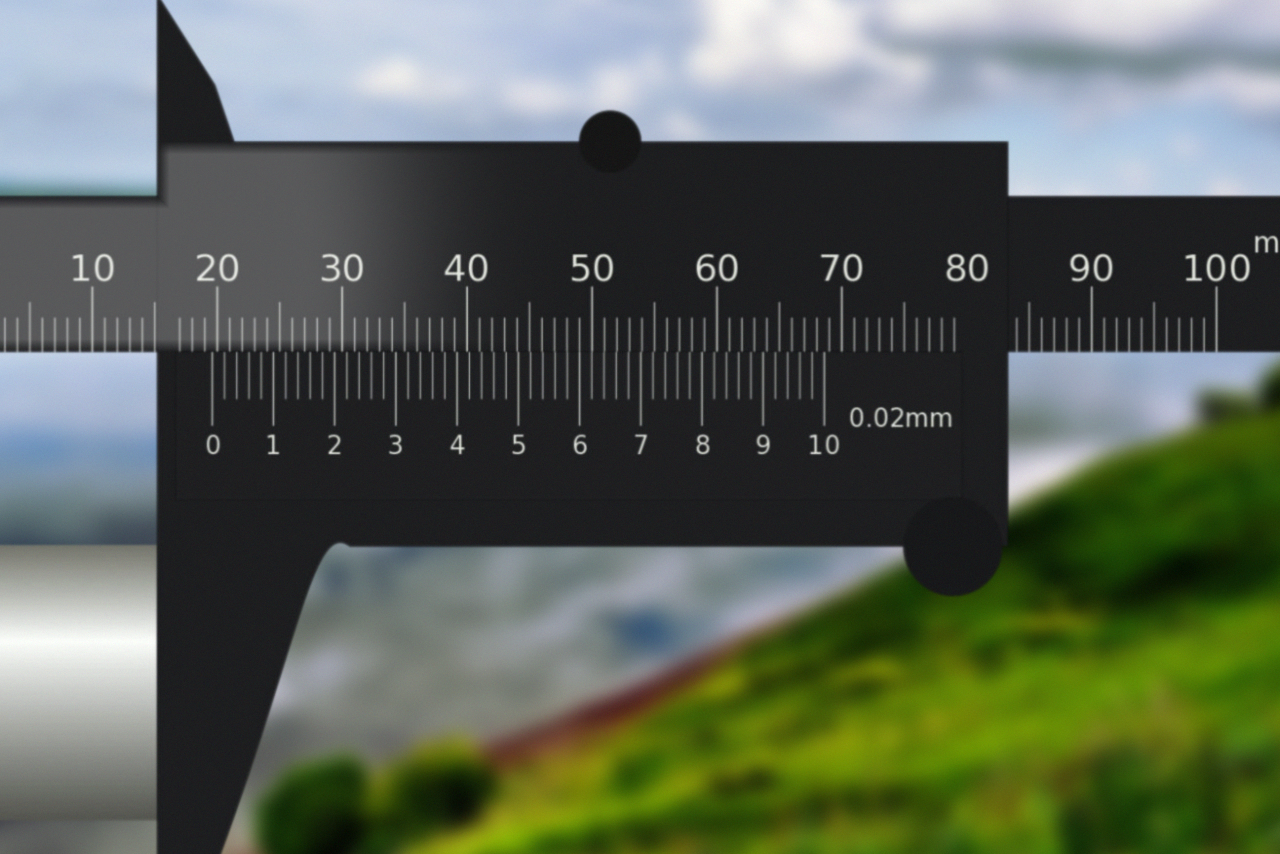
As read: 19.6 mm
